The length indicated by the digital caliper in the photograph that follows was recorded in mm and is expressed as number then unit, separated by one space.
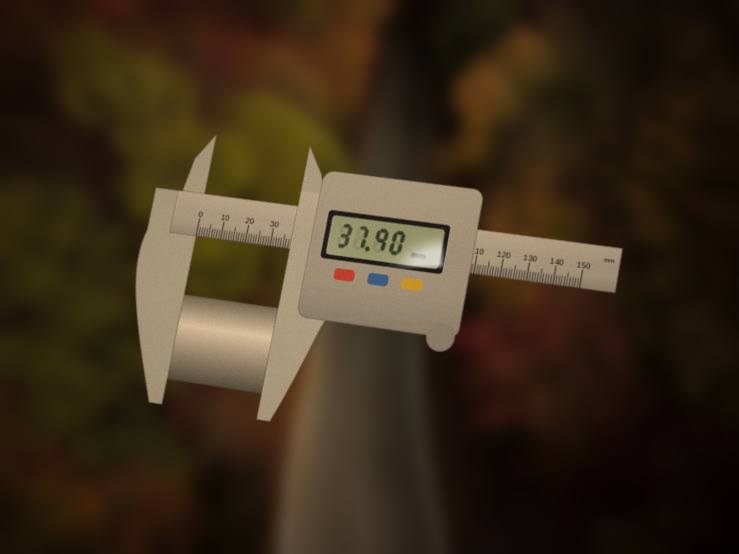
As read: 37.90 mm
